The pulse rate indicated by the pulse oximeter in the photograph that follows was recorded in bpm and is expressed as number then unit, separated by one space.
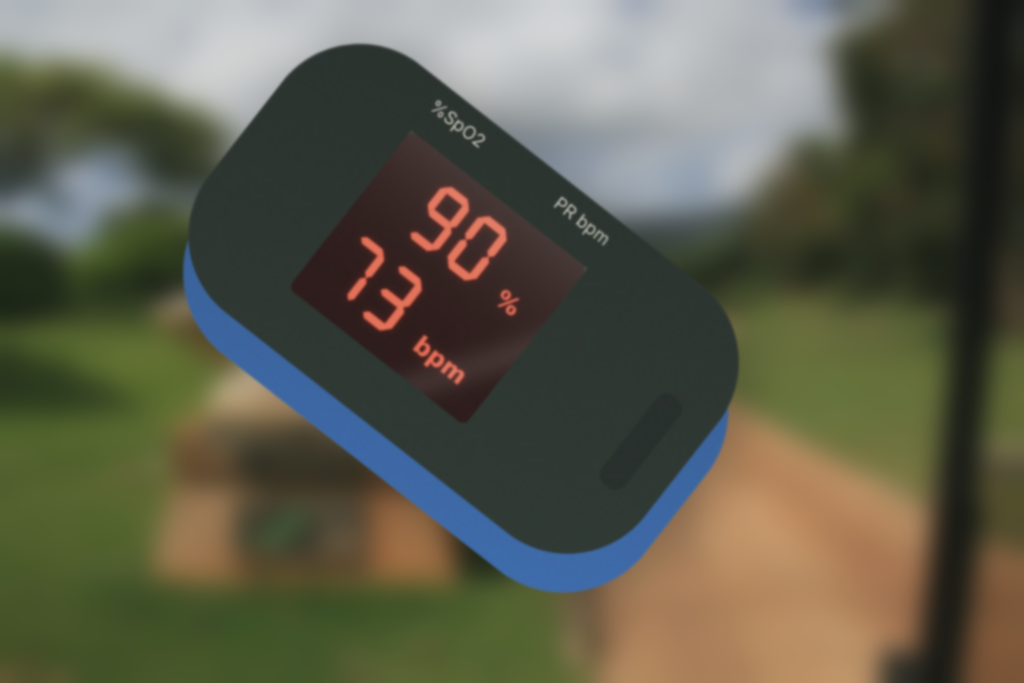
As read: 73 bpm
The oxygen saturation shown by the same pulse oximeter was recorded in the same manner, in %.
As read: 90 %
